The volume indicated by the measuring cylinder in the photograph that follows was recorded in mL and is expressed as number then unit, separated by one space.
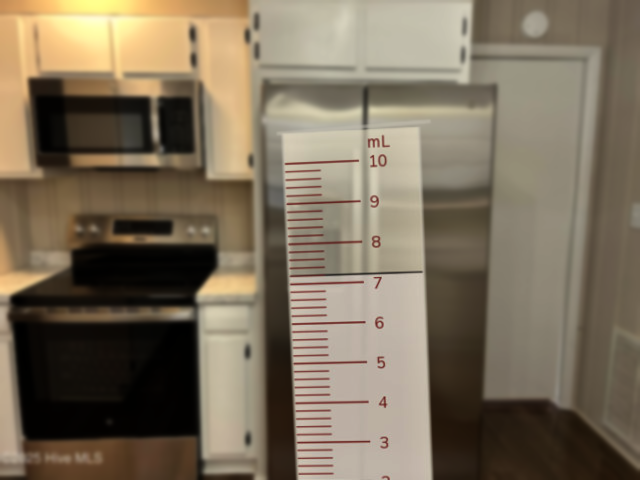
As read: 7.2 mL
